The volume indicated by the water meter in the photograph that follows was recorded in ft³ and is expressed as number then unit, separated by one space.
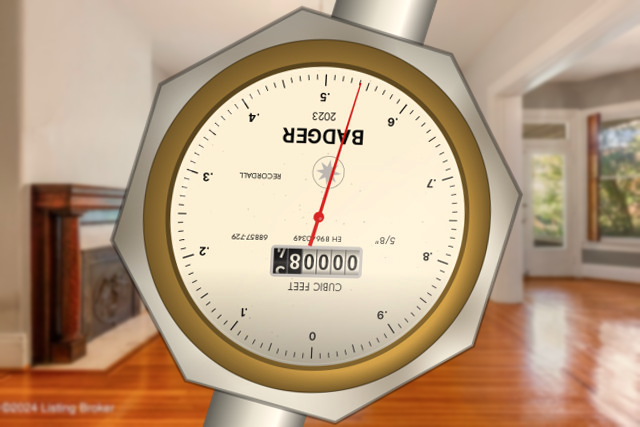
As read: 83.54 ft³
